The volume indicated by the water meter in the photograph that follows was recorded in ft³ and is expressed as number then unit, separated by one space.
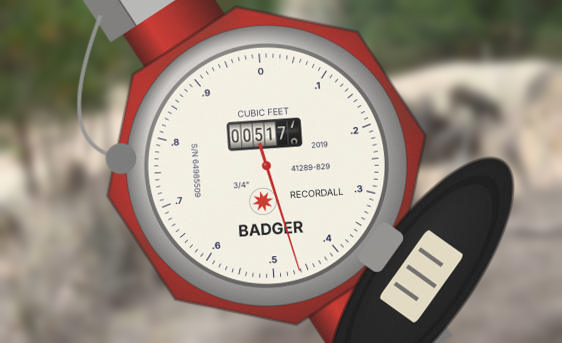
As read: 5177.46 ft³
